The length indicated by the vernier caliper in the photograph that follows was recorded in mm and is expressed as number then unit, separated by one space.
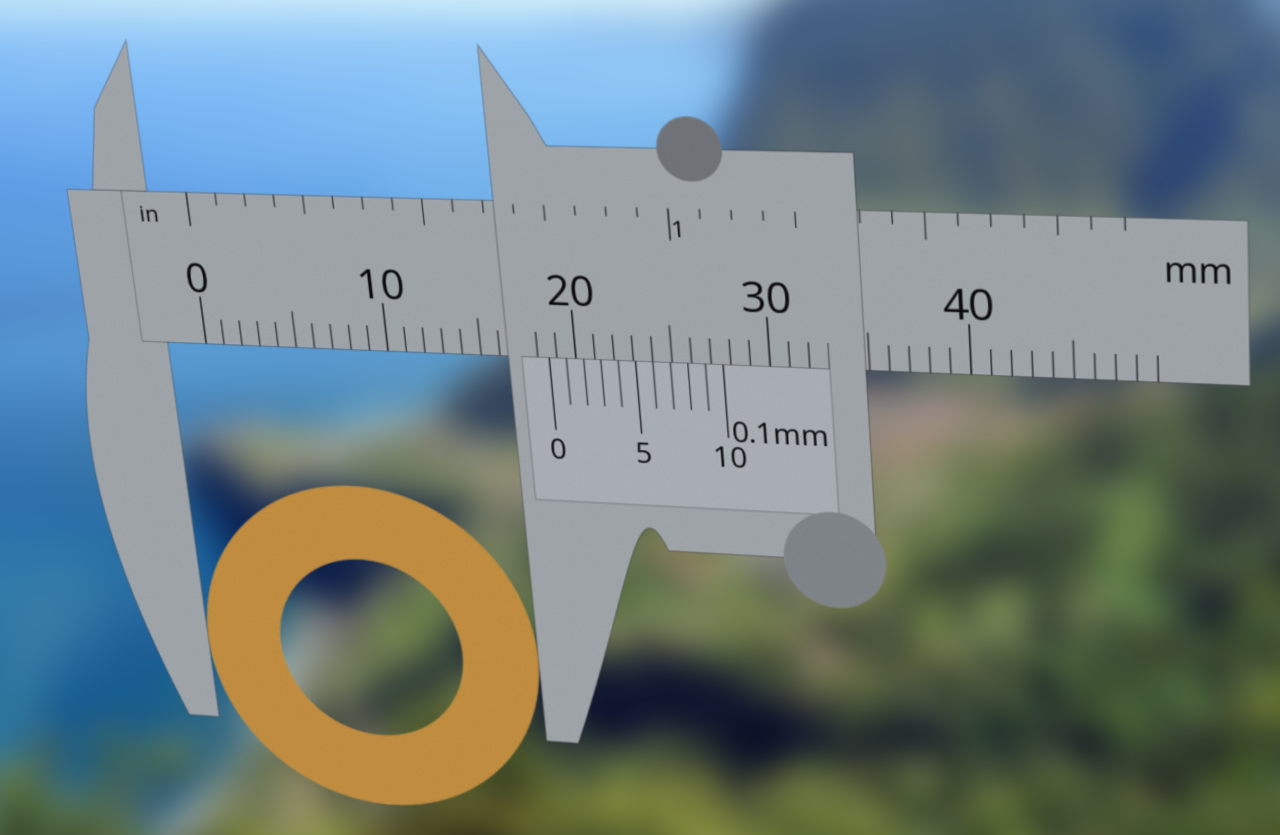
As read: 18.6 mm
